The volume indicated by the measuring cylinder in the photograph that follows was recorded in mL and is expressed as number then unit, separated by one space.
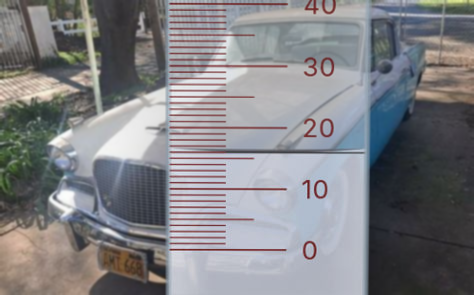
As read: 16 mL
